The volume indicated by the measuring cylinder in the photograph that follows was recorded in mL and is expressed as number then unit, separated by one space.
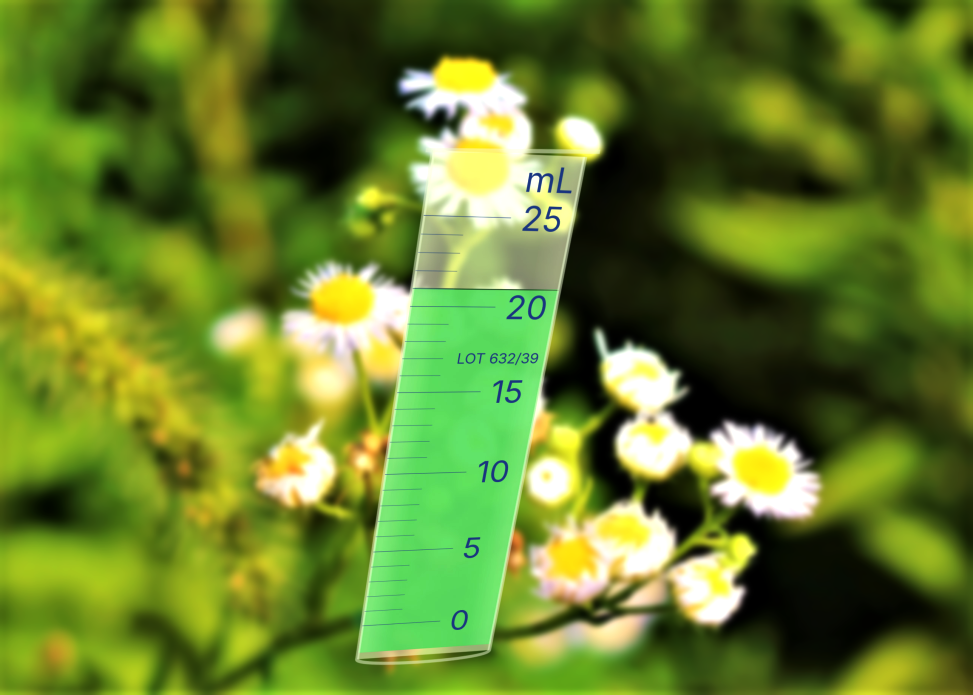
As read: 21 mL
